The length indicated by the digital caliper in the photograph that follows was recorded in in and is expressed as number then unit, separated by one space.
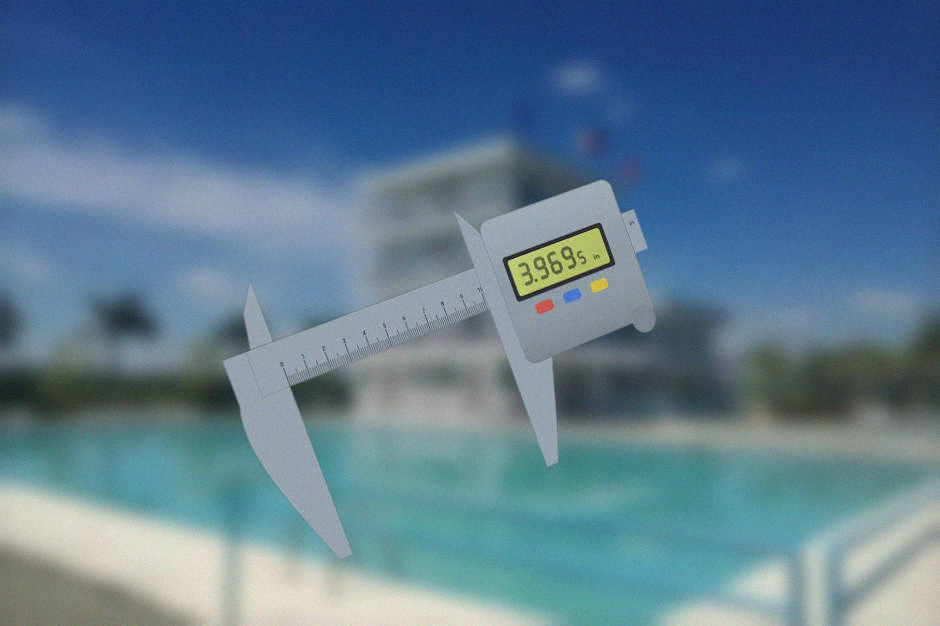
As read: 3.9695 in
